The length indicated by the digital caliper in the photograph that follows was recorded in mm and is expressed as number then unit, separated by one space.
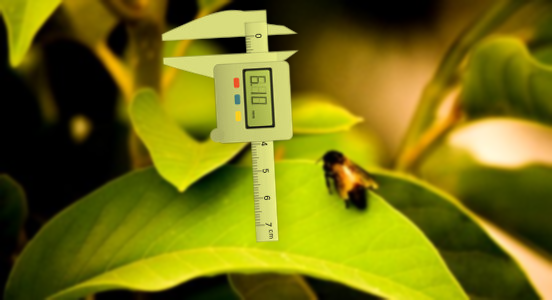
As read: 6.10 mm
